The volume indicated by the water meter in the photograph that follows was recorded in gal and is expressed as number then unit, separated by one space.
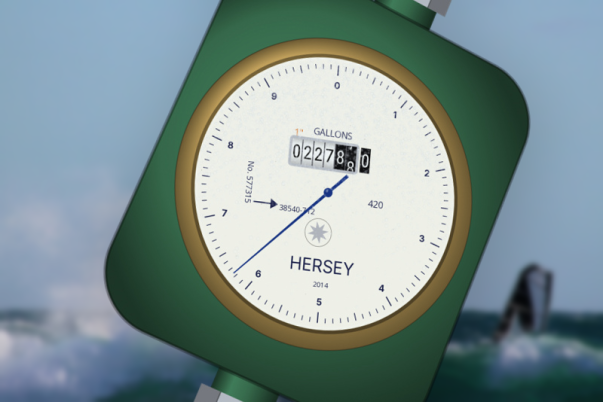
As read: 227876.2 gal
